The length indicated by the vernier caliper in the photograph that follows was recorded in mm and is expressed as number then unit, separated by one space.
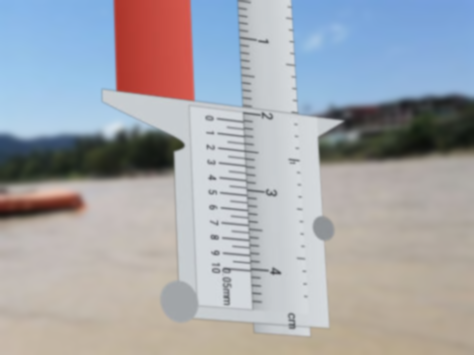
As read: 21.2 mm
